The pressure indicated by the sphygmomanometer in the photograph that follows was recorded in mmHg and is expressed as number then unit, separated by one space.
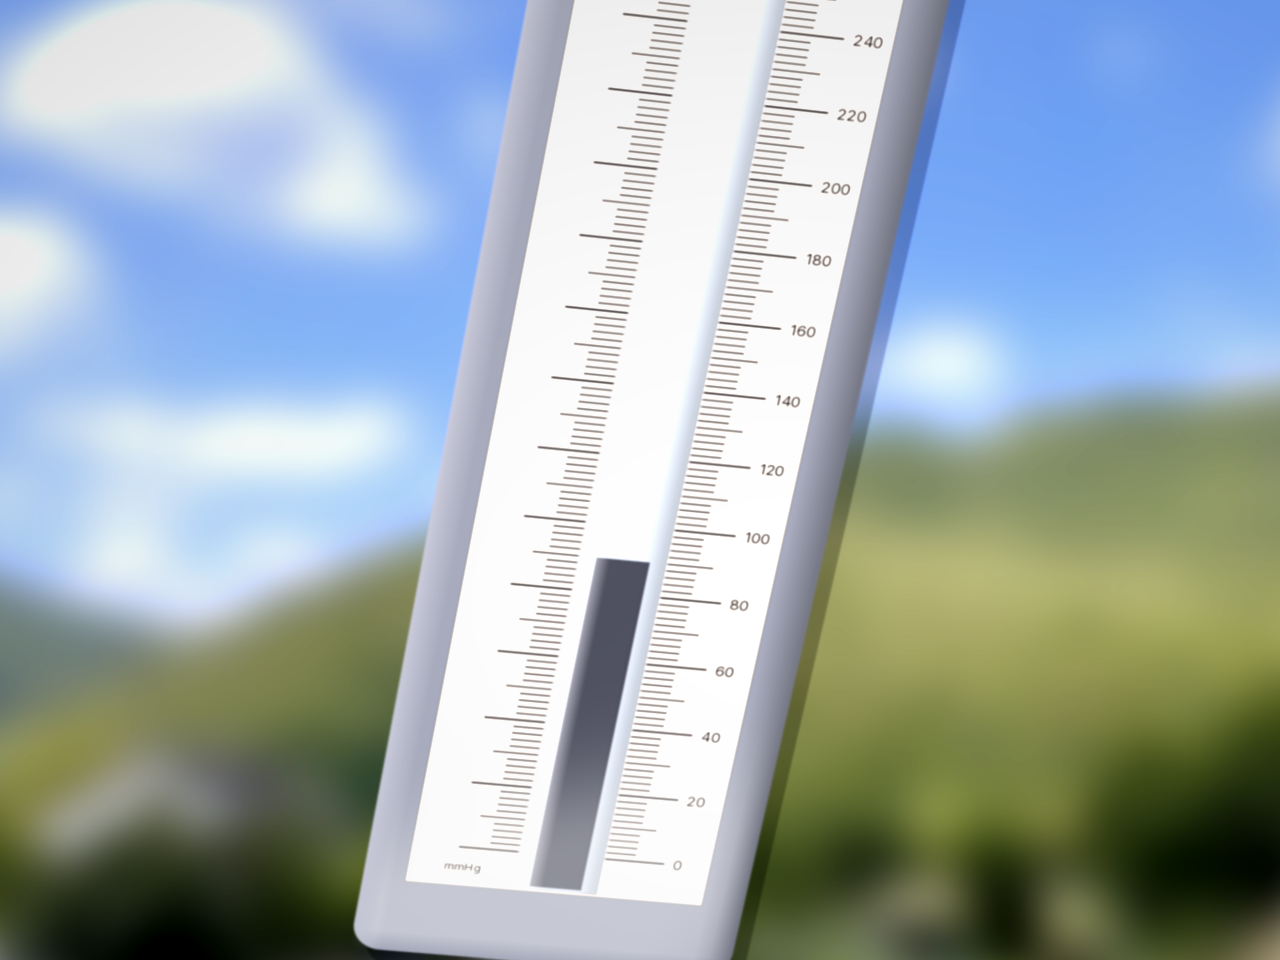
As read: 90 mmHg
